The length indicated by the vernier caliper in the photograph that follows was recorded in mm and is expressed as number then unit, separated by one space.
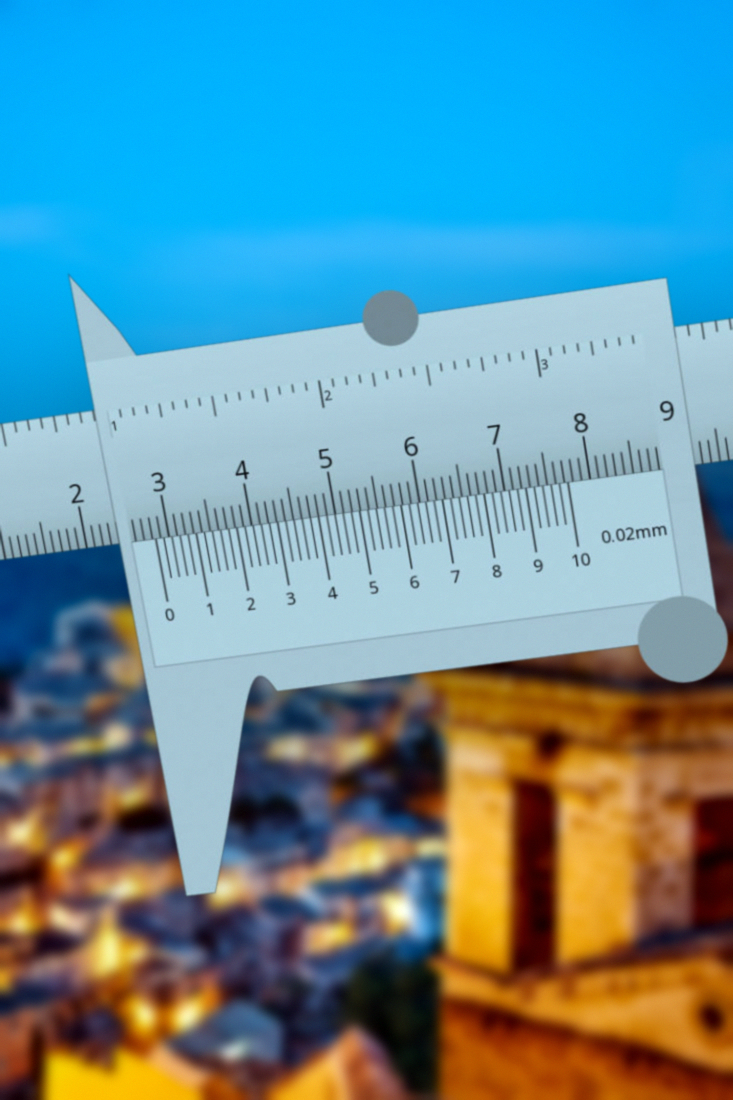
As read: 28.4 mm
